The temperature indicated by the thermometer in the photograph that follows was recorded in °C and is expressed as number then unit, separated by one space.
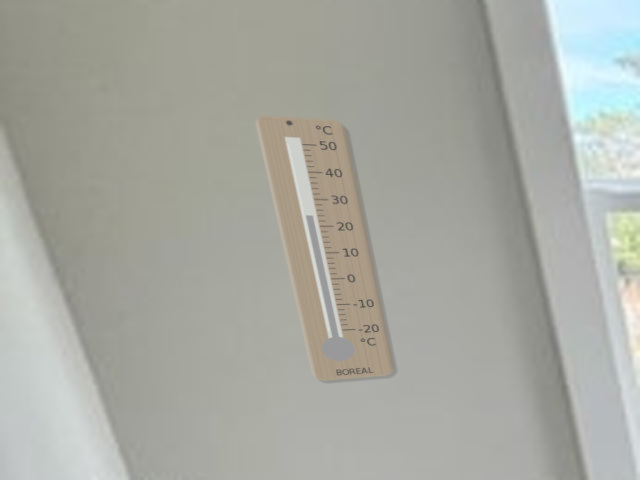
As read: 24 °C
